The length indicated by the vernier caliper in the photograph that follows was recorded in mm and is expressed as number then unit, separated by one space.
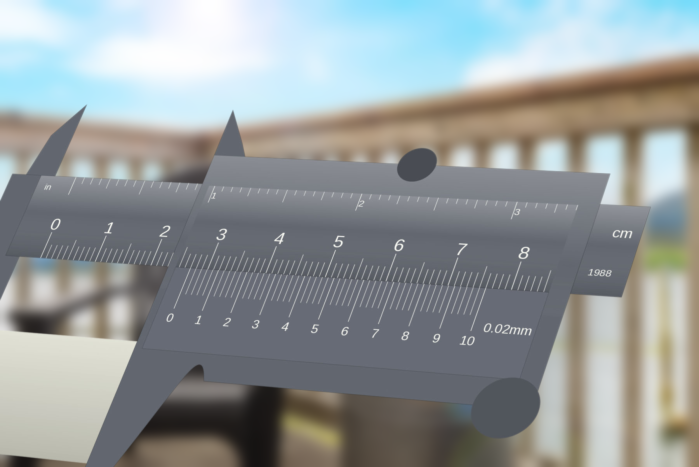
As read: 27.0 mm
